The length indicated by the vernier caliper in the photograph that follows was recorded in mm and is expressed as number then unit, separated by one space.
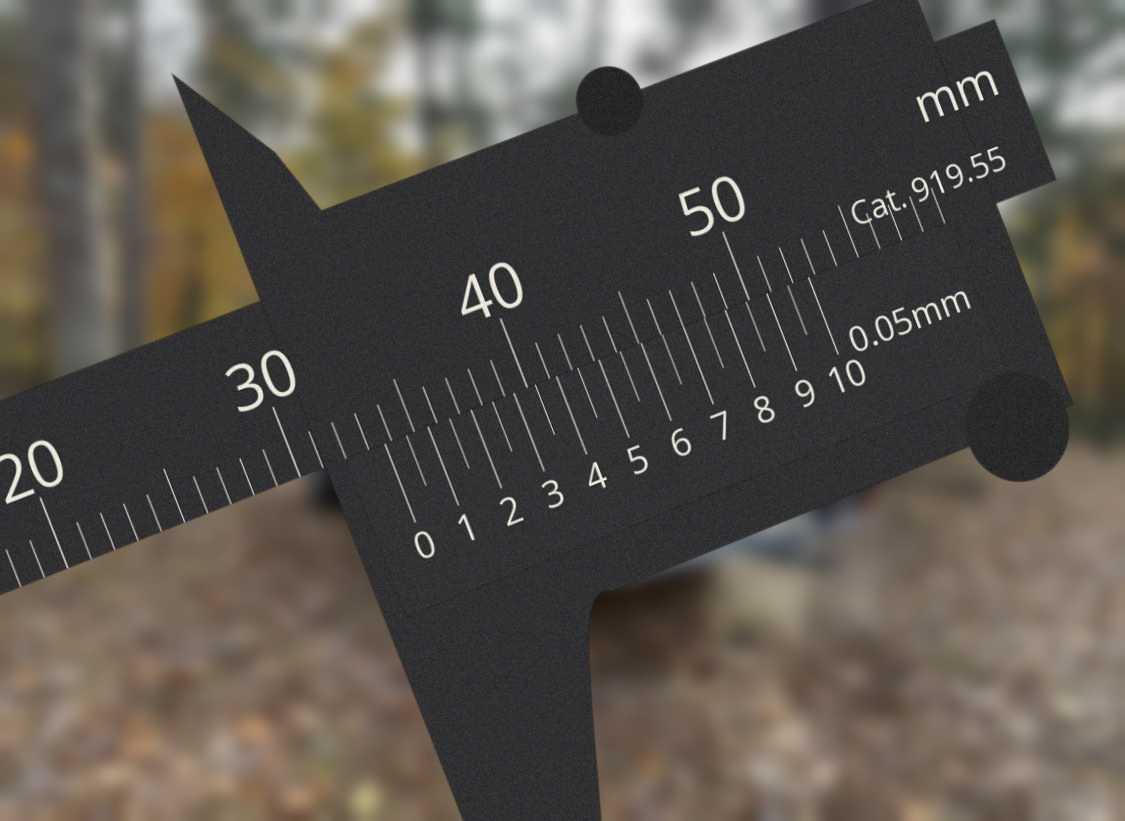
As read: 33.7 mm
